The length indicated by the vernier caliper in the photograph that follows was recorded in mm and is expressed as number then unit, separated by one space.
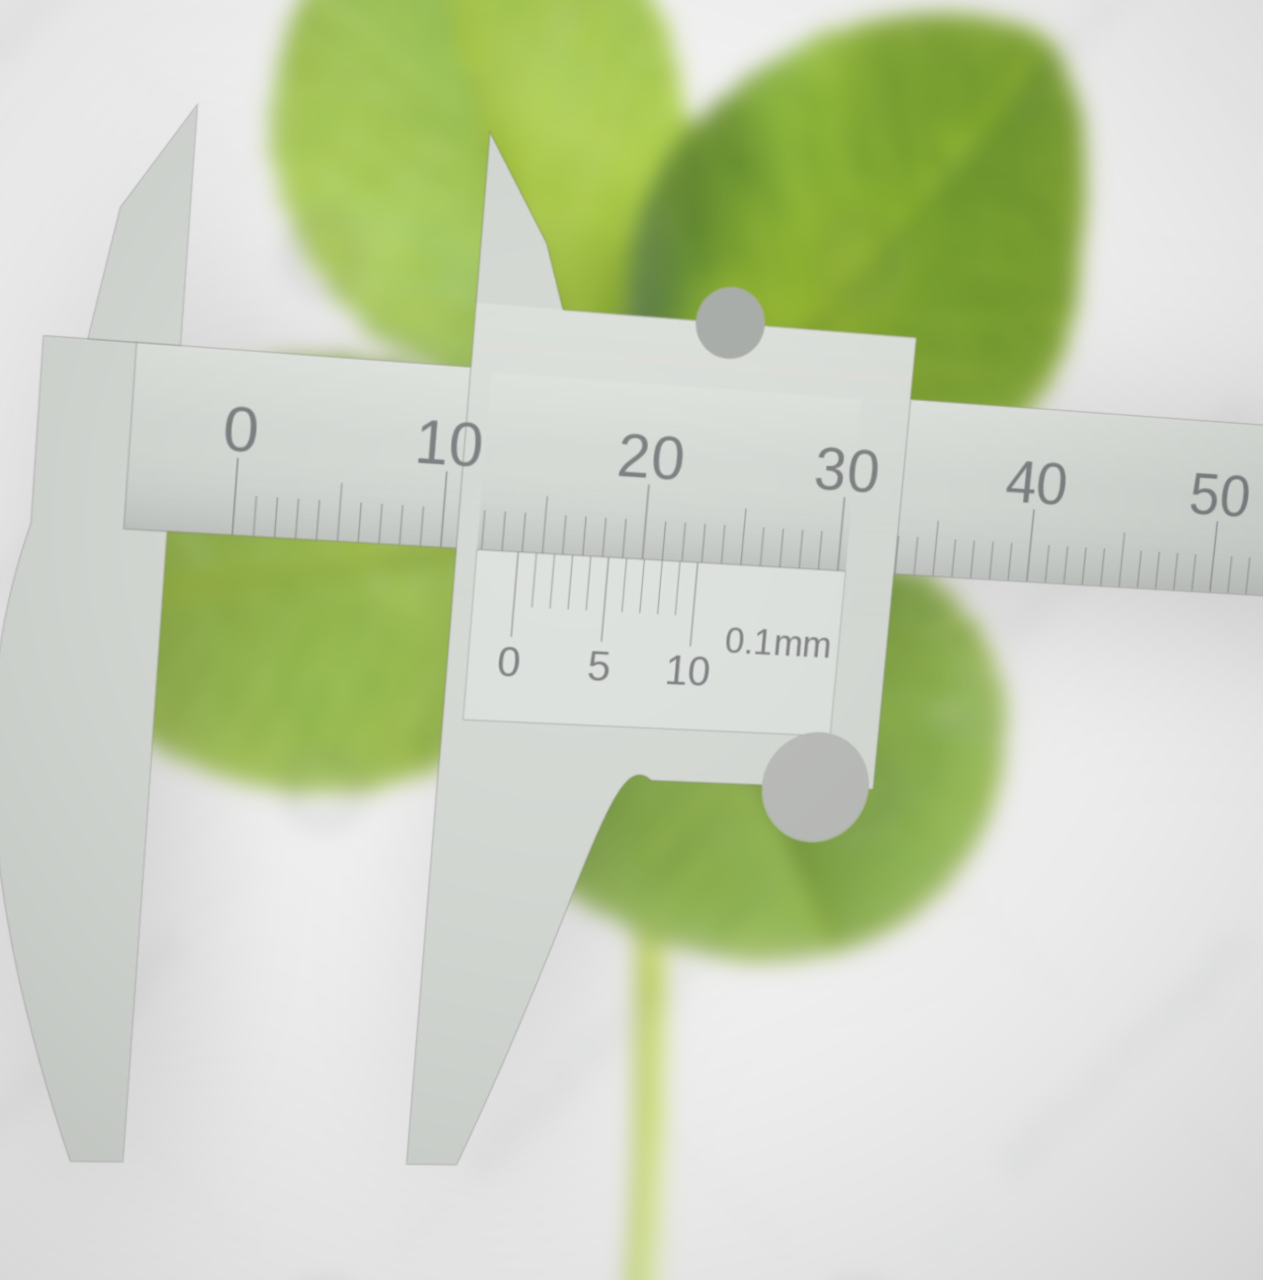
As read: 13.8 mm
